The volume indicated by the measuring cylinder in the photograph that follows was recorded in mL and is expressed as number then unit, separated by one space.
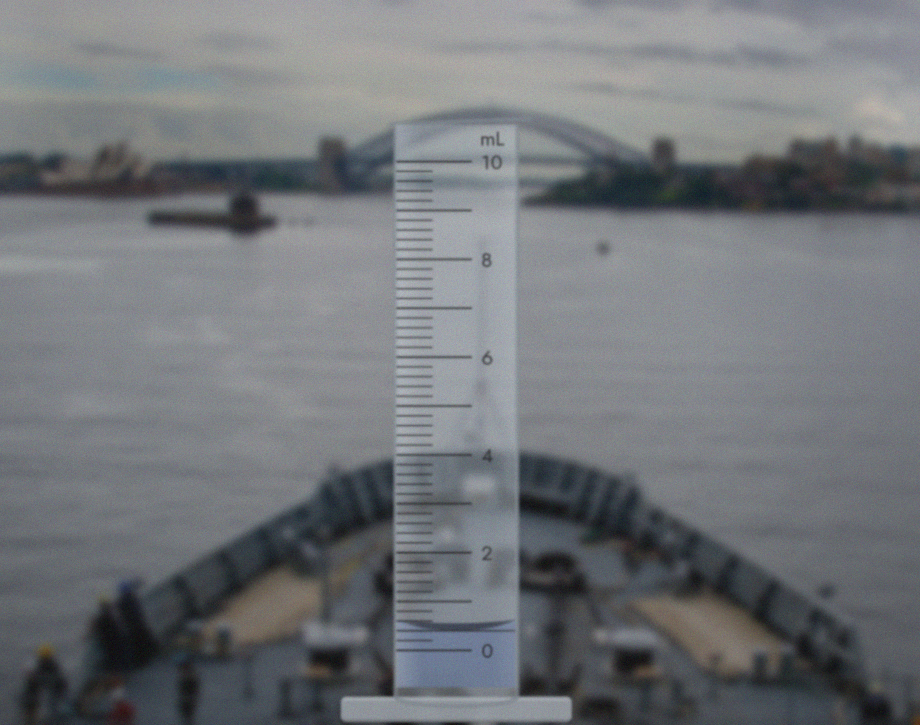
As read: 0.4 mL
